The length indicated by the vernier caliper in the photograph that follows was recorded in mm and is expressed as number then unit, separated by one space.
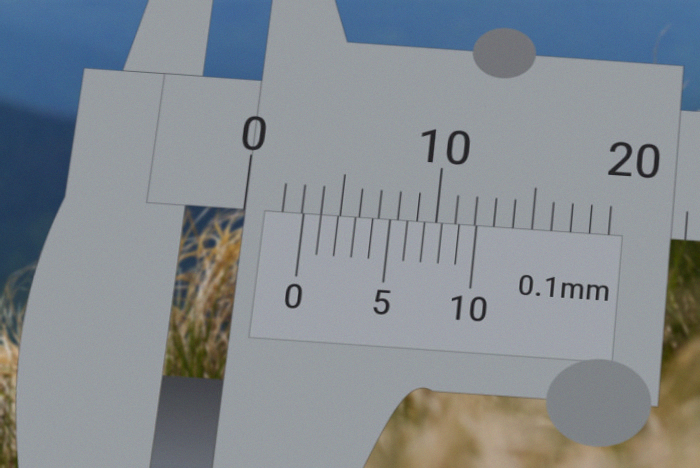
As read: 3.1 mm
